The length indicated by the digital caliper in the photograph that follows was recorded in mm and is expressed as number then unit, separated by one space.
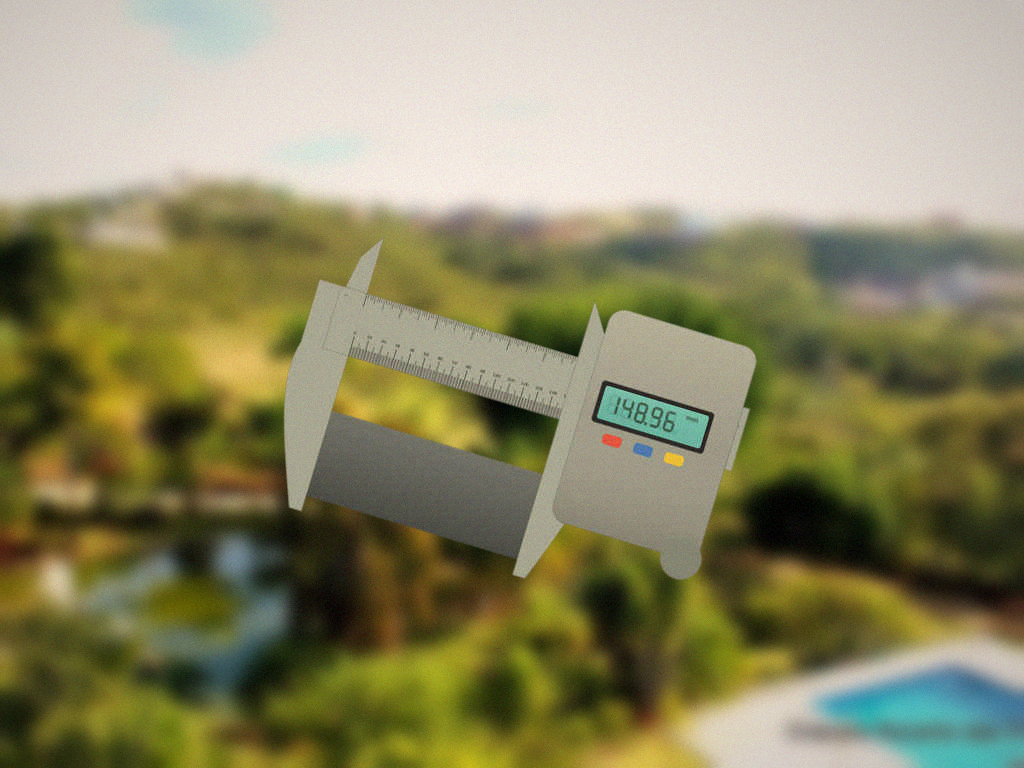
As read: 148.96 mm
